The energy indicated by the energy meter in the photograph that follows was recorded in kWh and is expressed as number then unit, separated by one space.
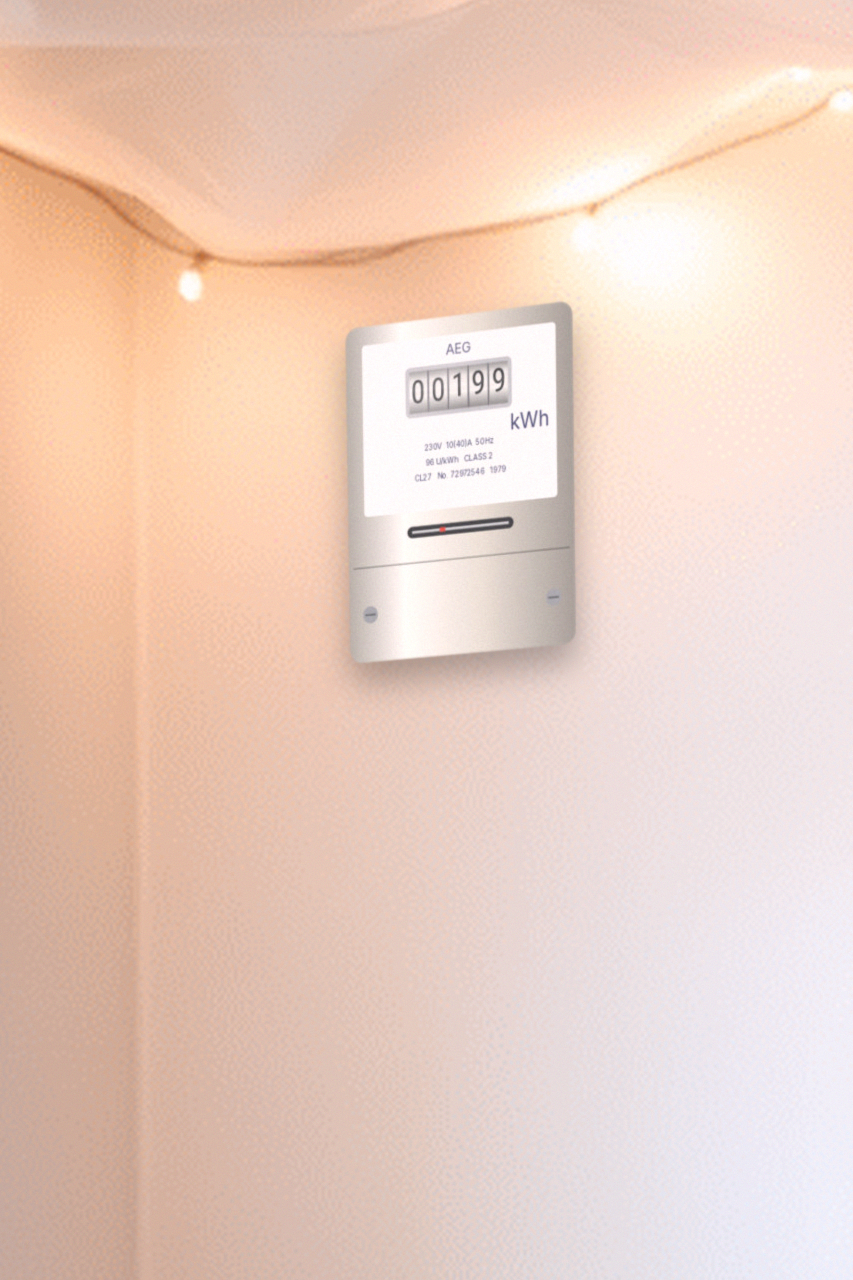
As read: 199 kWh
